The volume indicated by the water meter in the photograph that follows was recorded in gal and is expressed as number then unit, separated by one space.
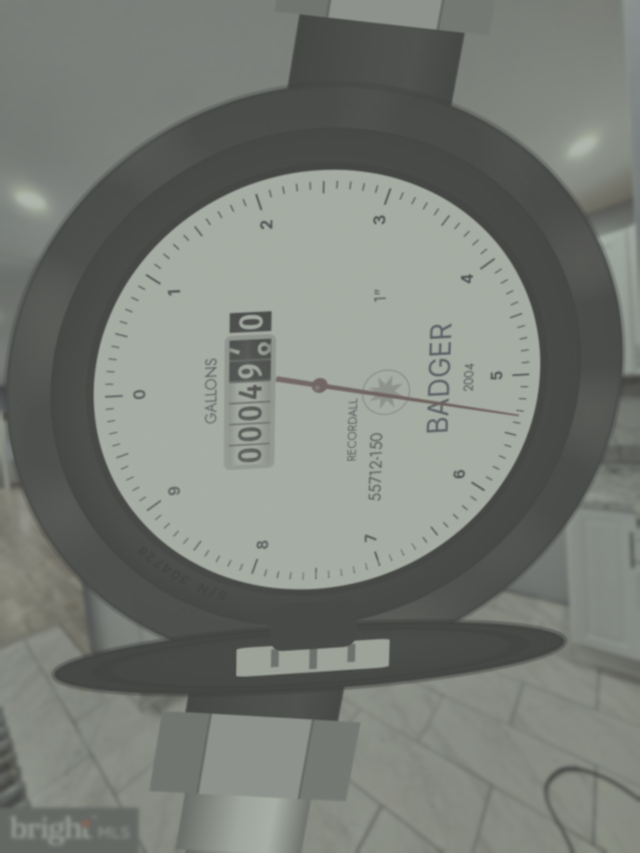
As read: 4975.3 gal
